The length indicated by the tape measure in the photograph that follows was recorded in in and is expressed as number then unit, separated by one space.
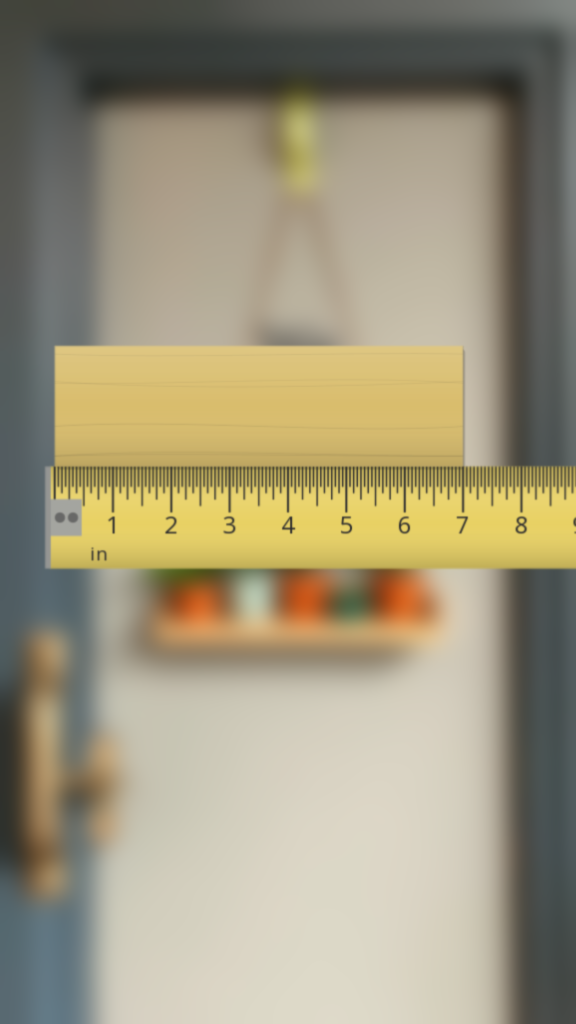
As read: 7 in
